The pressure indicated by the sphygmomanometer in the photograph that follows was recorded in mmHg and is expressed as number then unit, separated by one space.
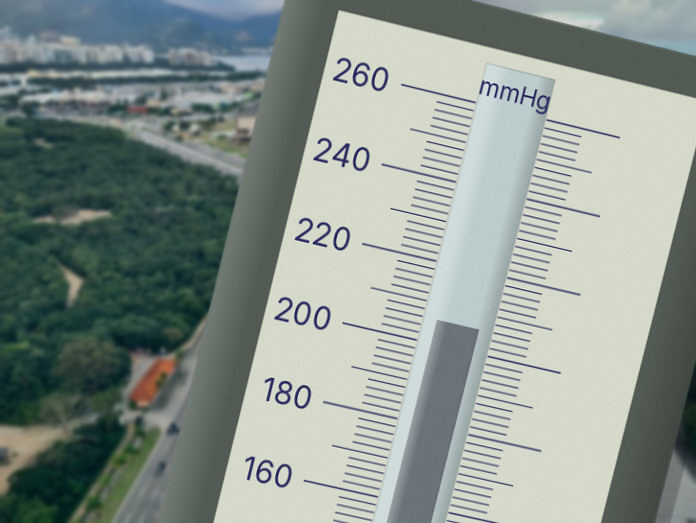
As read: 206 mmHg
